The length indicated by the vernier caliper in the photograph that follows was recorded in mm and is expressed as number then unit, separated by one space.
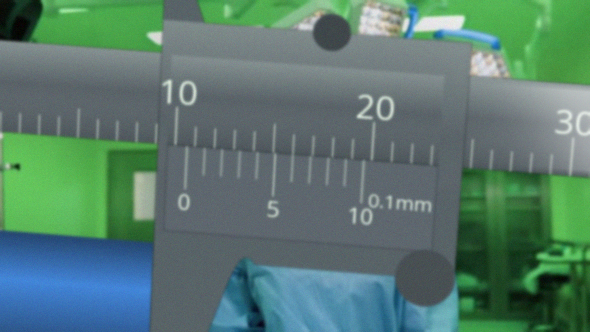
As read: 10.6 mm
